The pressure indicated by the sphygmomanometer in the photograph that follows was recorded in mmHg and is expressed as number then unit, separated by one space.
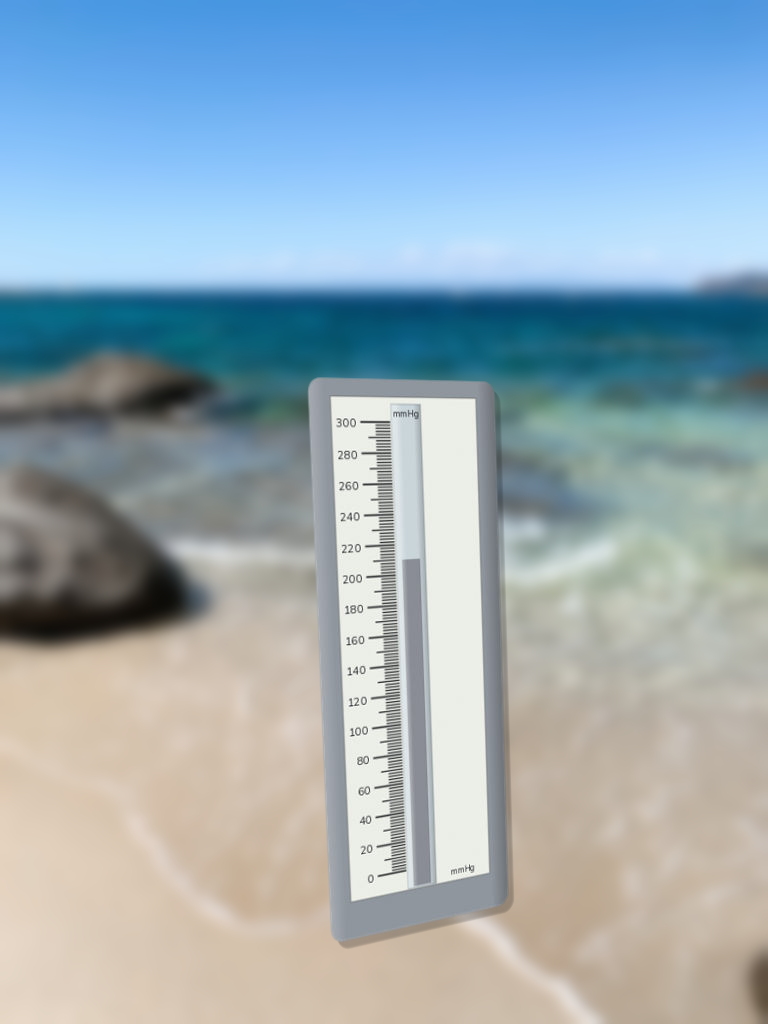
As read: 210 mmHg
